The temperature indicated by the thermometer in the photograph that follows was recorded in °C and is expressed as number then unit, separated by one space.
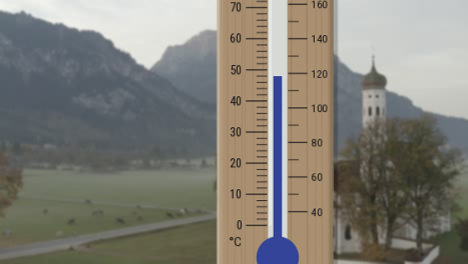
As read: 48 °C
